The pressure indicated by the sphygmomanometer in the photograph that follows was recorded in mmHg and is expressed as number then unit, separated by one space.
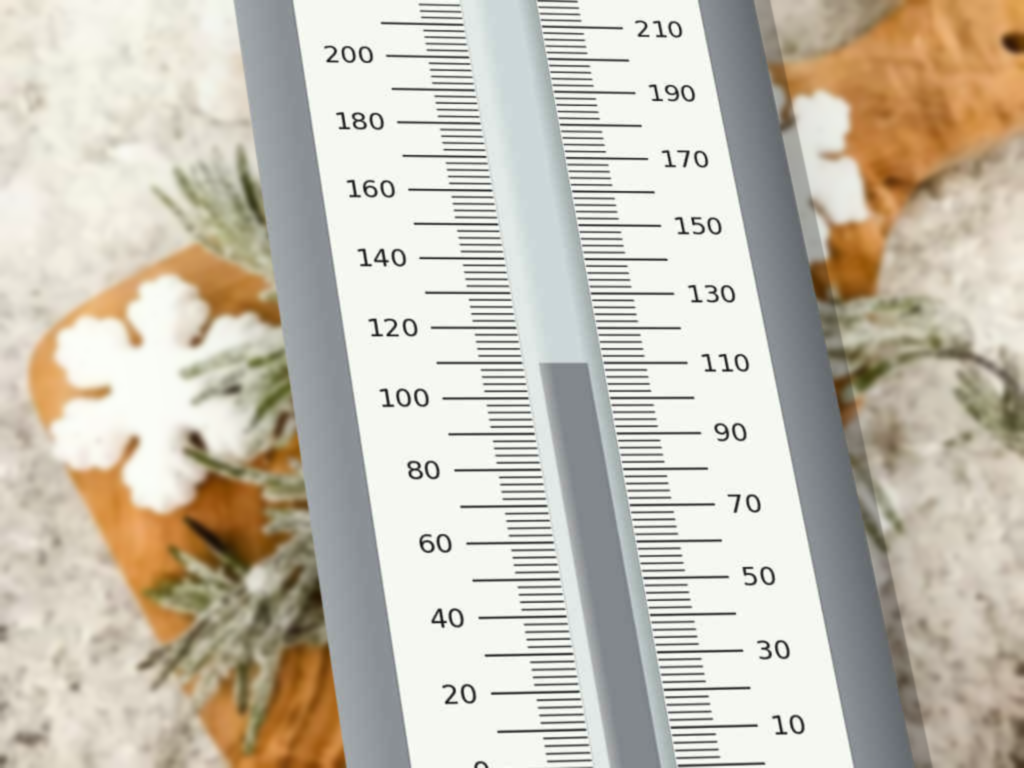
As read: 110 mmHg
